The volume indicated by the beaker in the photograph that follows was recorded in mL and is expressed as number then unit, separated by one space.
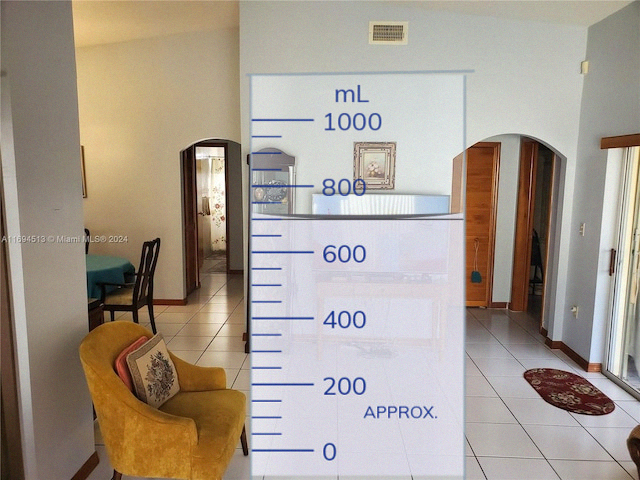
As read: 700 mL
